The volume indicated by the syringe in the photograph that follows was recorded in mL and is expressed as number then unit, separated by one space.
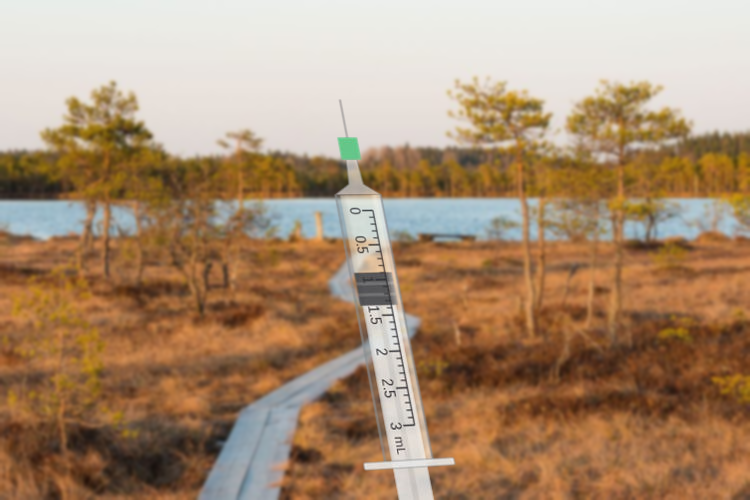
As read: 0.9 mL
